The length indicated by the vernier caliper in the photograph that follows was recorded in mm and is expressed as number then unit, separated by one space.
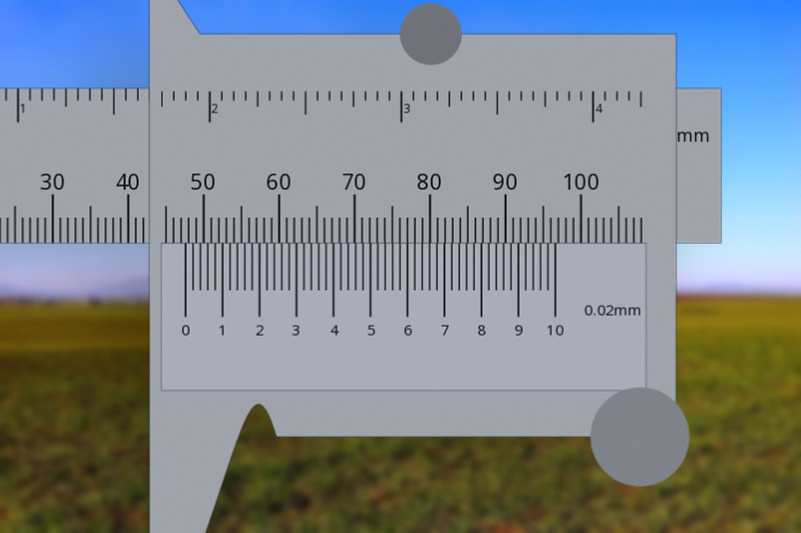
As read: 47.6 mm
